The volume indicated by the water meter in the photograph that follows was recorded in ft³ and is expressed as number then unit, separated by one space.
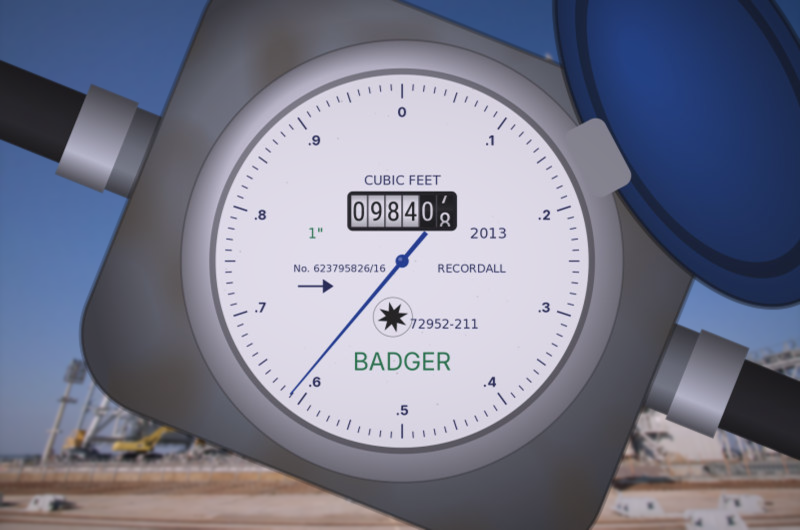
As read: 98407.61 ft³
